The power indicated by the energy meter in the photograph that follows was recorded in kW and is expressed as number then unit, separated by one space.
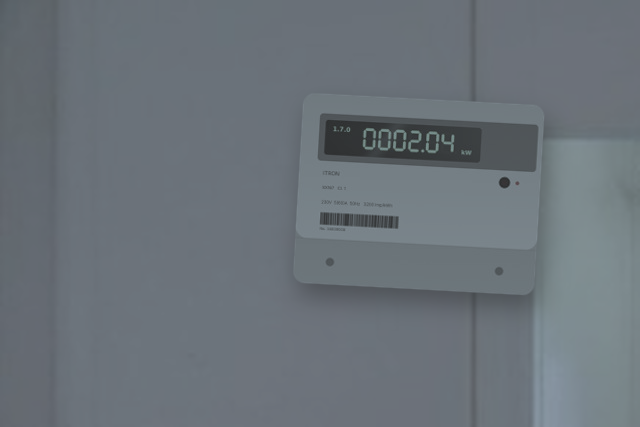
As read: 2.04 kW
